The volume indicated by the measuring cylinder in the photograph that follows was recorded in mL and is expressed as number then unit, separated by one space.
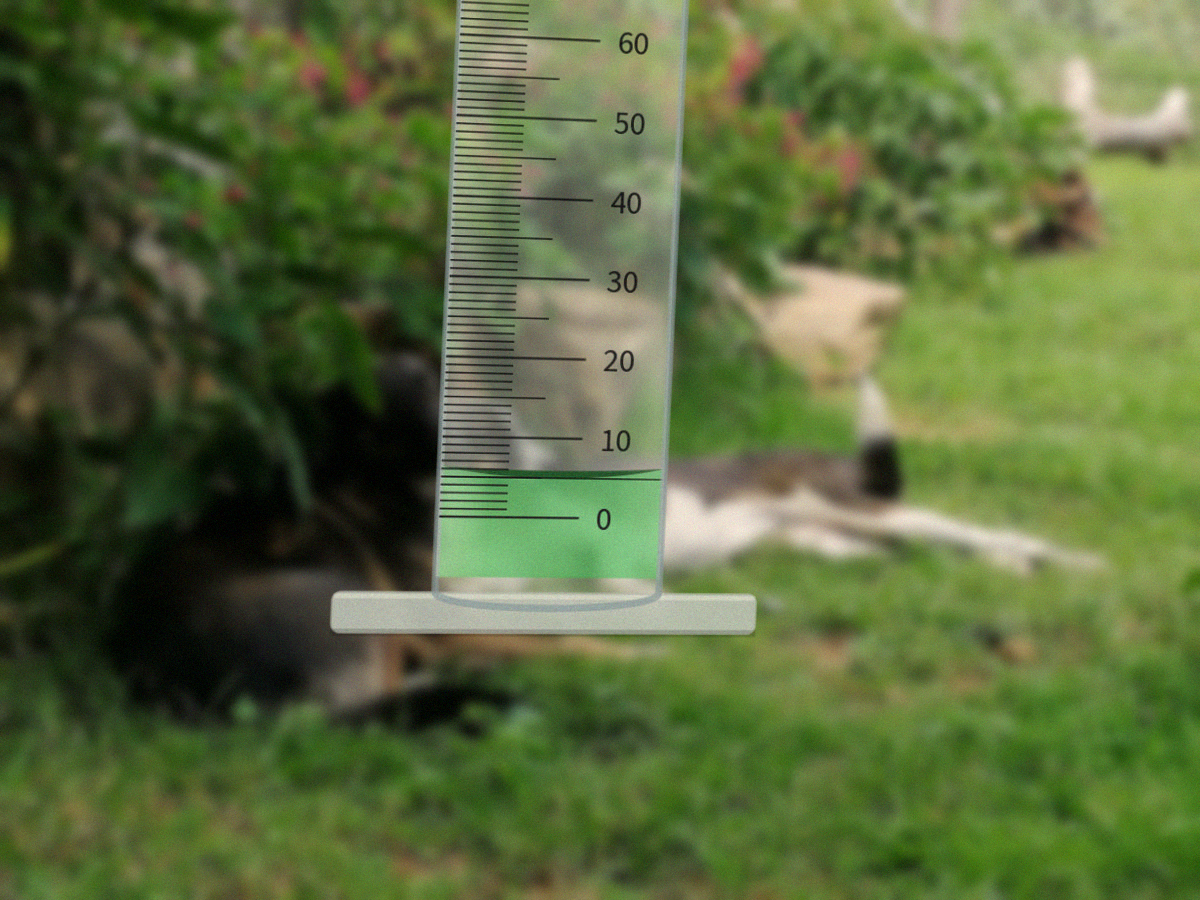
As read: 5 mL
